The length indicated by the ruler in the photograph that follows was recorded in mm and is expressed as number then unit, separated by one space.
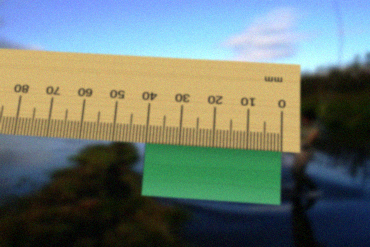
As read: 40 mm
